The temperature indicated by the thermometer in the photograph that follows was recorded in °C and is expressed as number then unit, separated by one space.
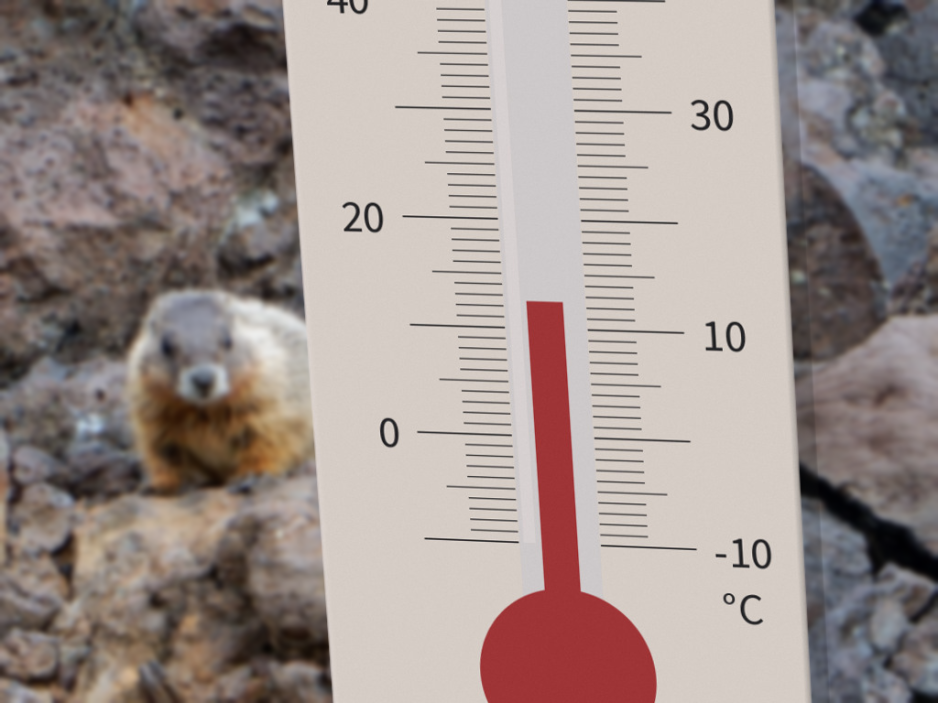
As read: 12.5 °C
